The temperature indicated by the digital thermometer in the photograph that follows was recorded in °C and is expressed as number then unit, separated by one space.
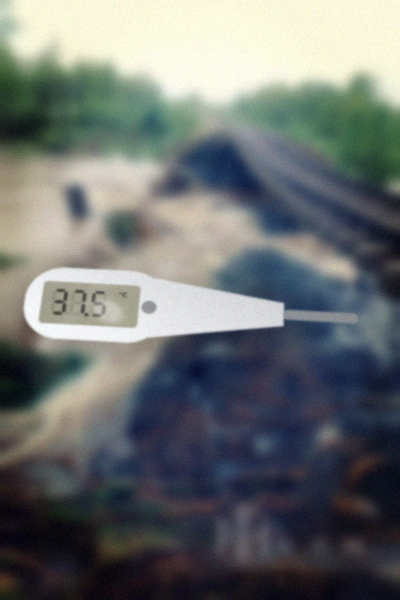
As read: 37.5 °C
